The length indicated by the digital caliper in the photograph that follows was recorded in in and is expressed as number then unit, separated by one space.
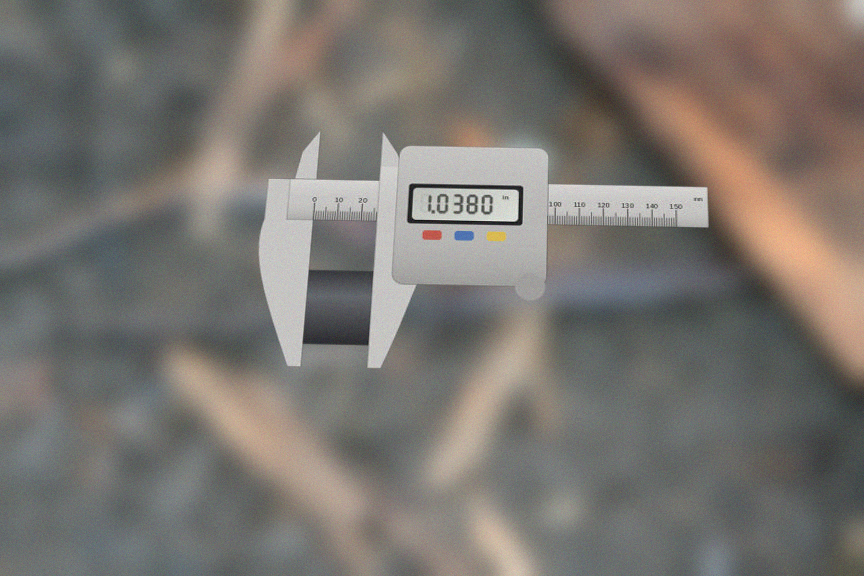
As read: 1.0380 in
